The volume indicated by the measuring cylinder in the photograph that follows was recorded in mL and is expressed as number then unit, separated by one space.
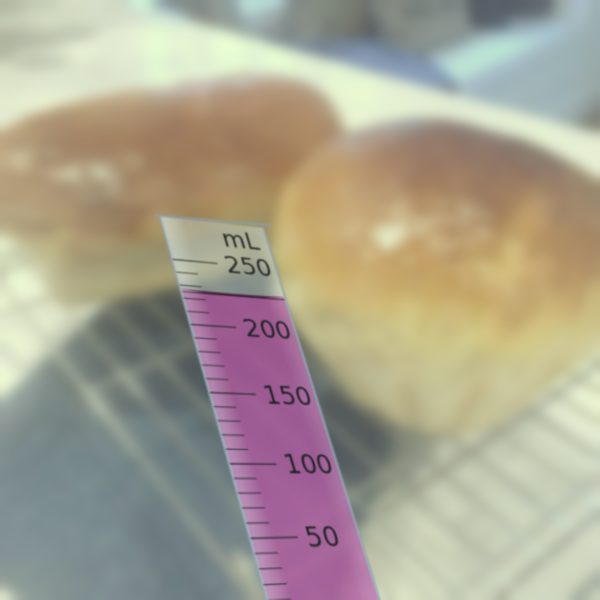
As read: 225 mL
